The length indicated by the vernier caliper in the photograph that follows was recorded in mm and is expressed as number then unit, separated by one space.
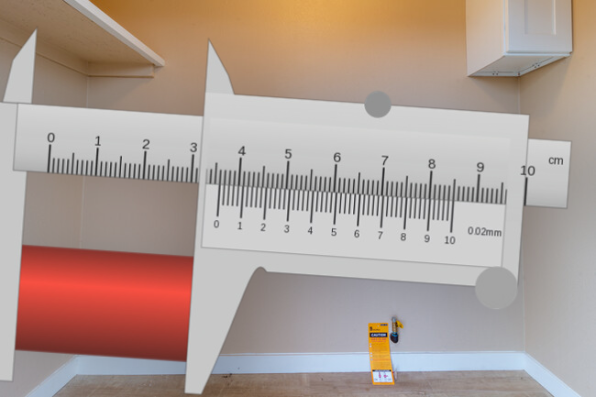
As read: 36.0 mm
